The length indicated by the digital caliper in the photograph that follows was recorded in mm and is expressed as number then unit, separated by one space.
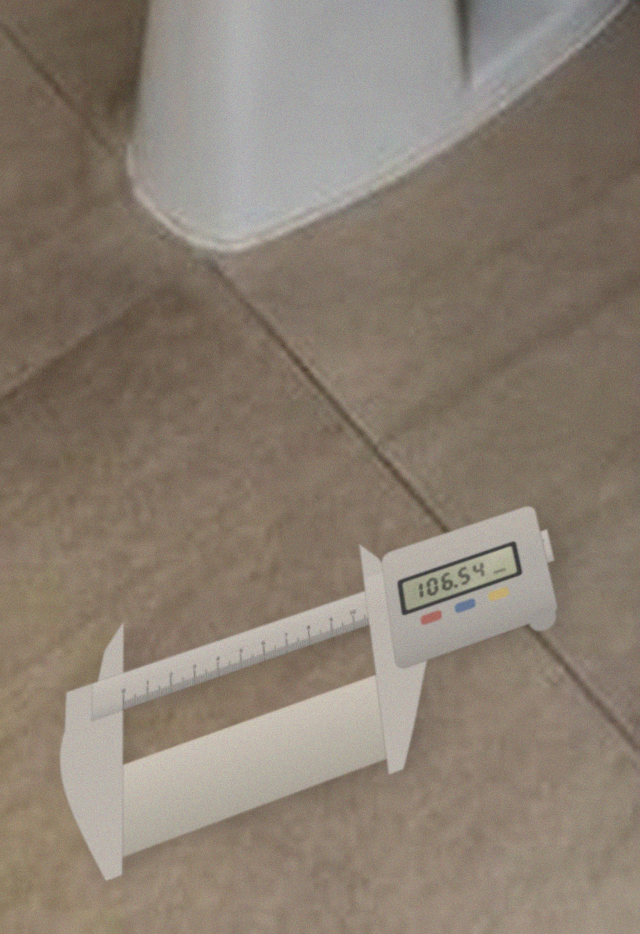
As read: 106.54 mm
